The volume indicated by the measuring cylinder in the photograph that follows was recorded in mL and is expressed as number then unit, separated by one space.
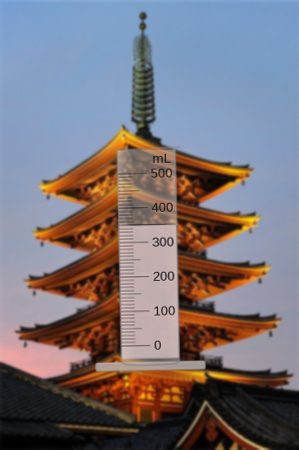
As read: 350 mL
